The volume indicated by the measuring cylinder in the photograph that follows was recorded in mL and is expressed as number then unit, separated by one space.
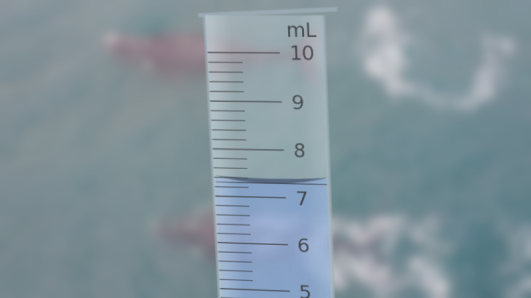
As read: 7.3 mL
